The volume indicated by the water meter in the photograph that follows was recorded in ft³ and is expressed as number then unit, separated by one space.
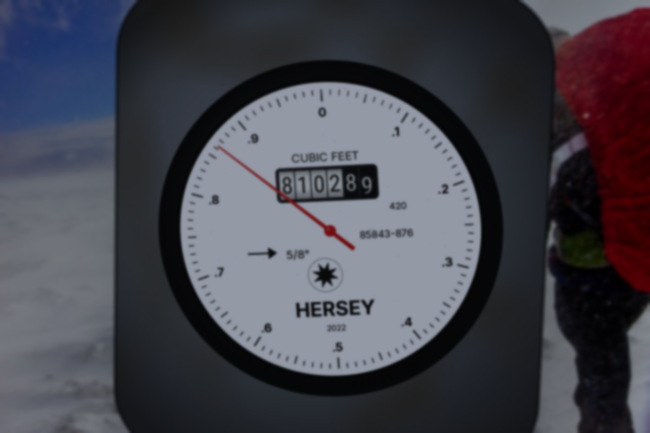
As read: 810288.86 ft³
